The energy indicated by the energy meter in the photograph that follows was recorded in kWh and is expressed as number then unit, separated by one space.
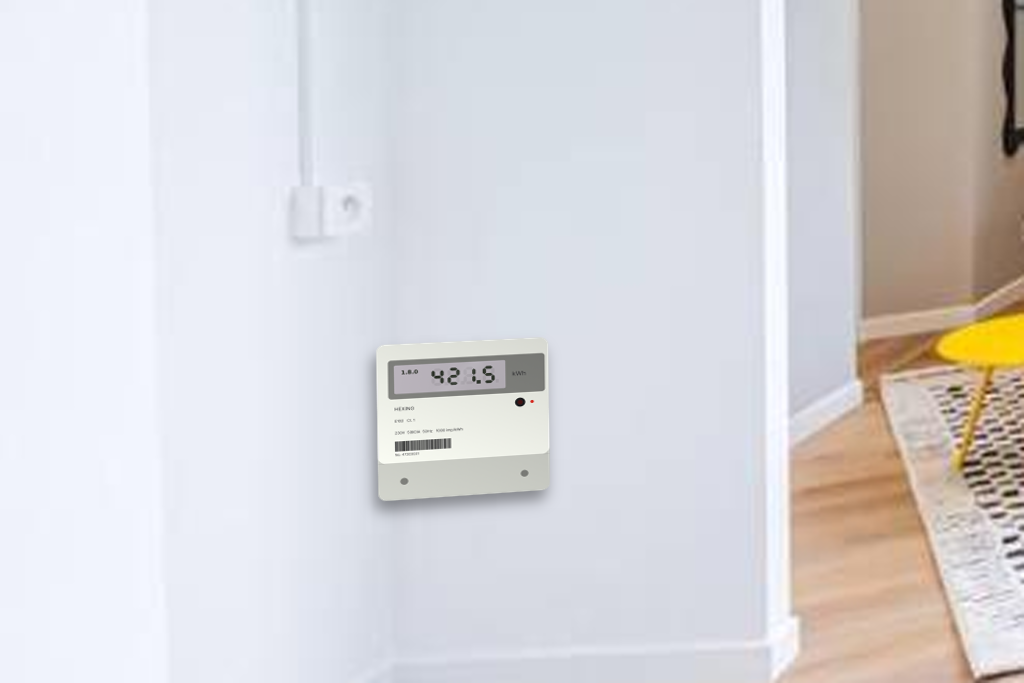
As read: 421.5 kWh
